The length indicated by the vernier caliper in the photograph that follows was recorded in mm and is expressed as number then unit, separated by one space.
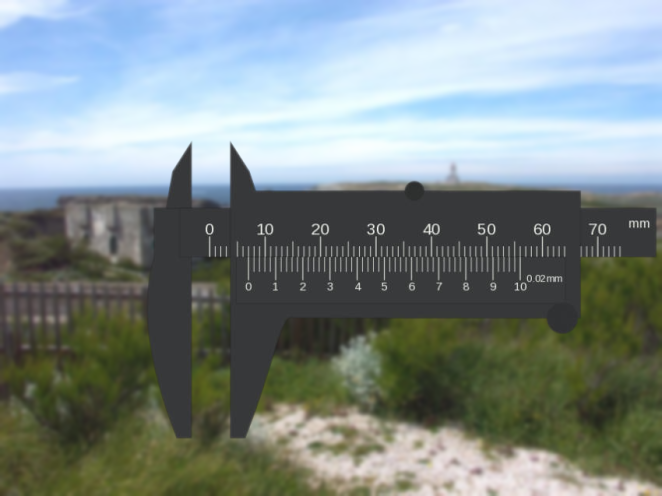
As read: 7.0 mm
